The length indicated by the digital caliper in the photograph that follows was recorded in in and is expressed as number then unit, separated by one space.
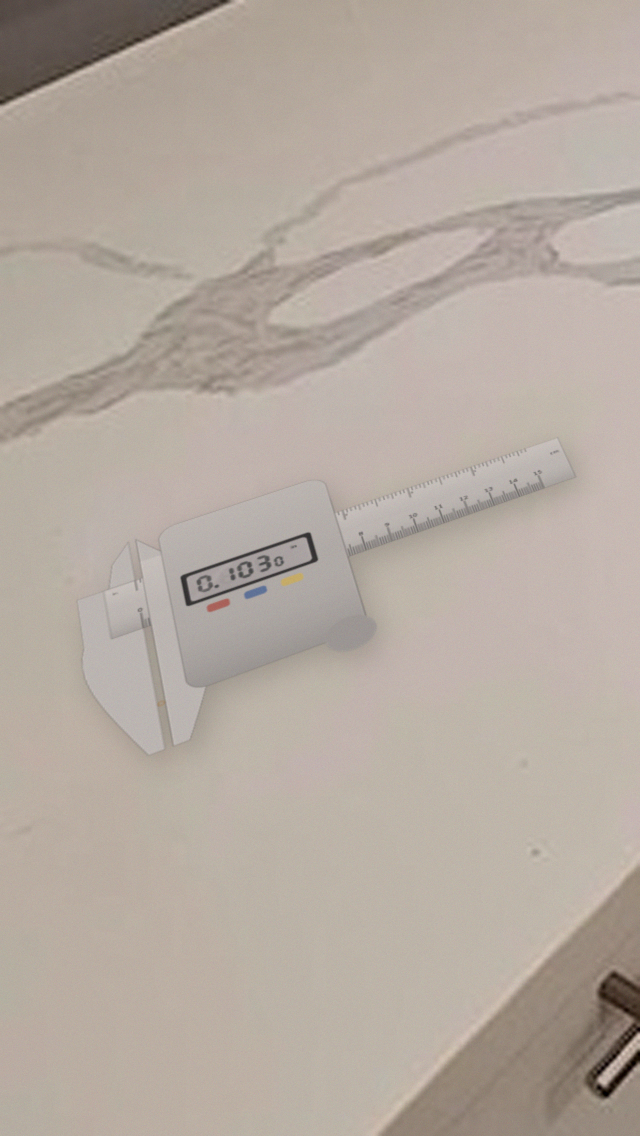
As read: 0.1030 in
